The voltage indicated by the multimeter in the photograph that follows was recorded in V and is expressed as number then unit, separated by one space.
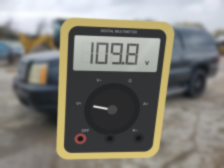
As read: 109.8 V
